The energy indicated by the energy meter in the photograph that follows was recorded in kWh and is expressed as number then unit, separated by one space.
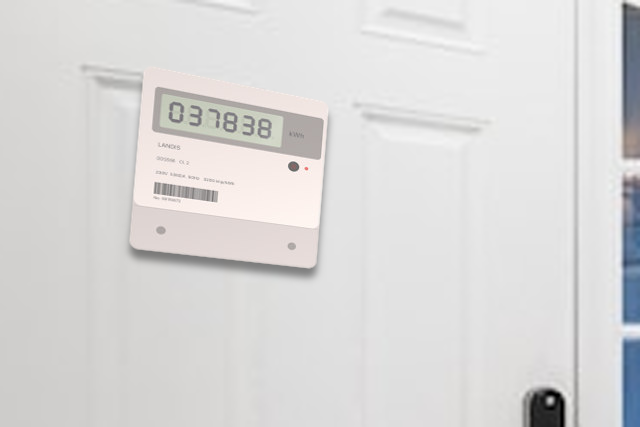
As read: 37838 kWh
